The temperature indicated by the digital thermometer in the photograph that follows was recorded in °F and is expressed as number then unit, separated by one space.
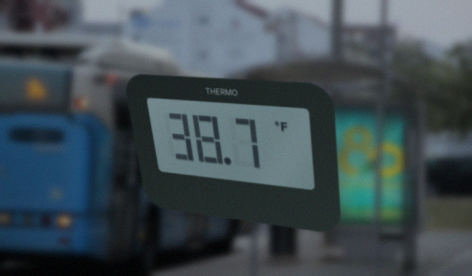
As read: 38.7 °F
